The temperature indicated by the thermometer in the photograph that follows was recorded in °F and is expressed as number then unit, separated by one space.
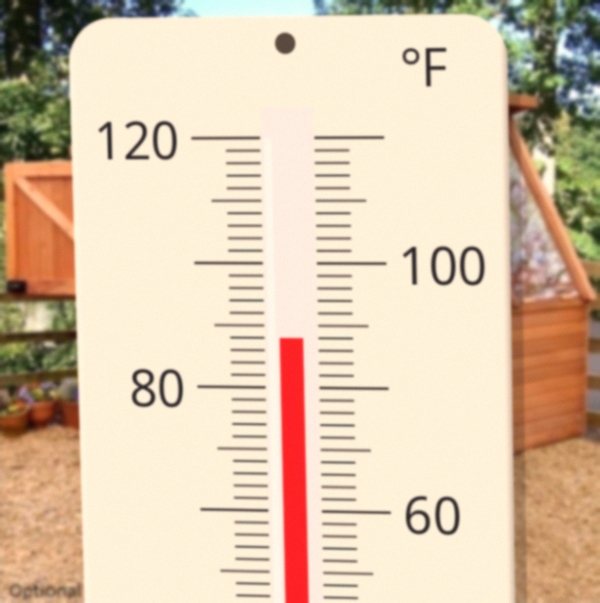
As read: 88 °F
